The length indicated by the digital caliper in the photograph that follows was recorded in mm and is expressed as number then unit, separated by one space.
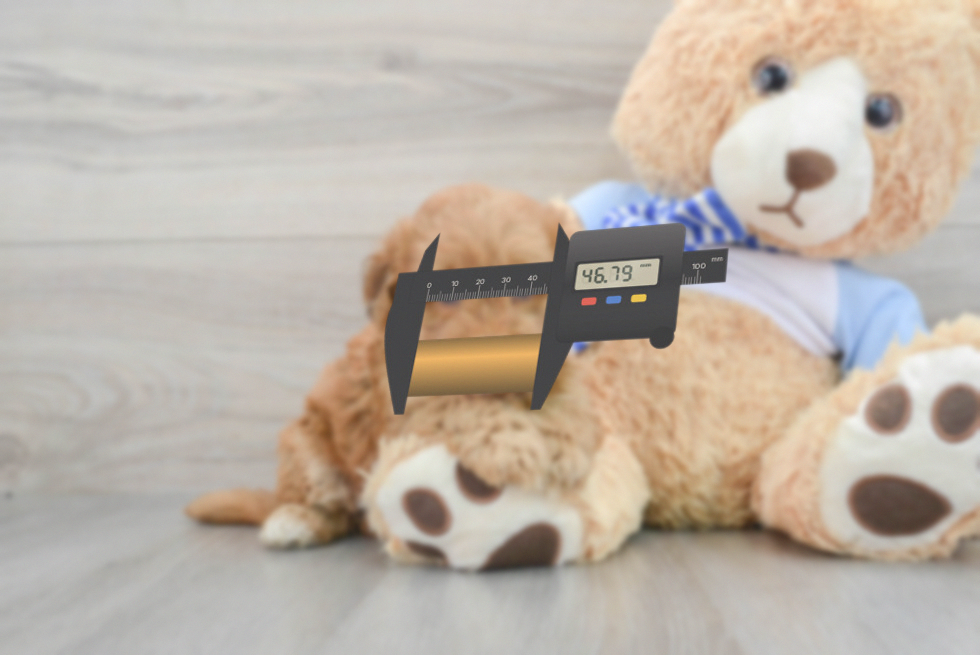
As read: 46.79 mm
